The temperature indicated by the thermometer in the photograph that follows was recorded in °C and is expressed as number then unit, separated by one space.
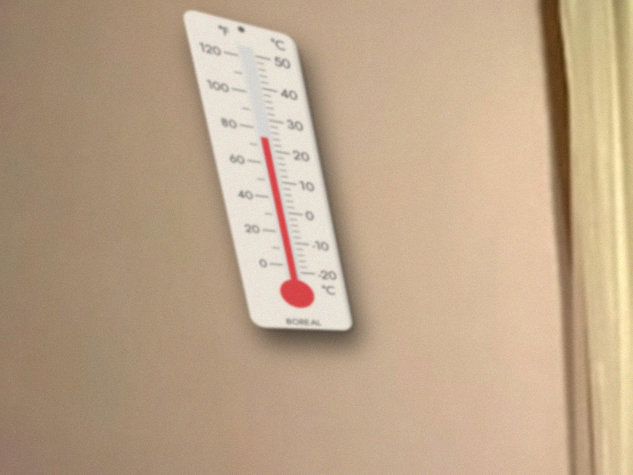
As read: 24 °C
